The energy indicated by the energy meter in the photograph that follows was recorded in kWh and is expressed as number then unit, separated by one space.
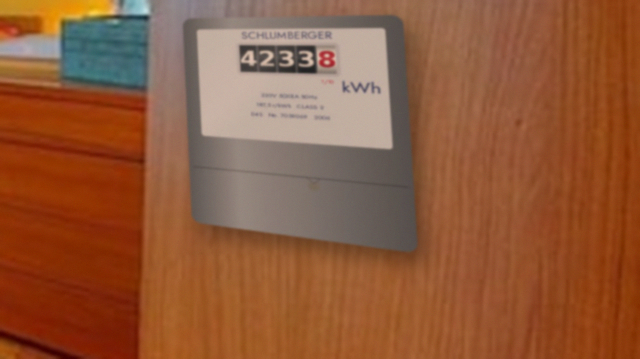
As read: 4233.8 kWh
